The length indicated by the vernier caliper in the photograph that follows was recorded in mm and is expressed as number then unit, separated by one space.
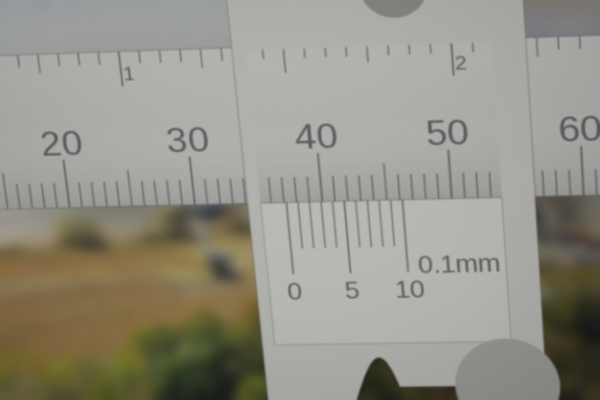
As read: 37.2 mm
